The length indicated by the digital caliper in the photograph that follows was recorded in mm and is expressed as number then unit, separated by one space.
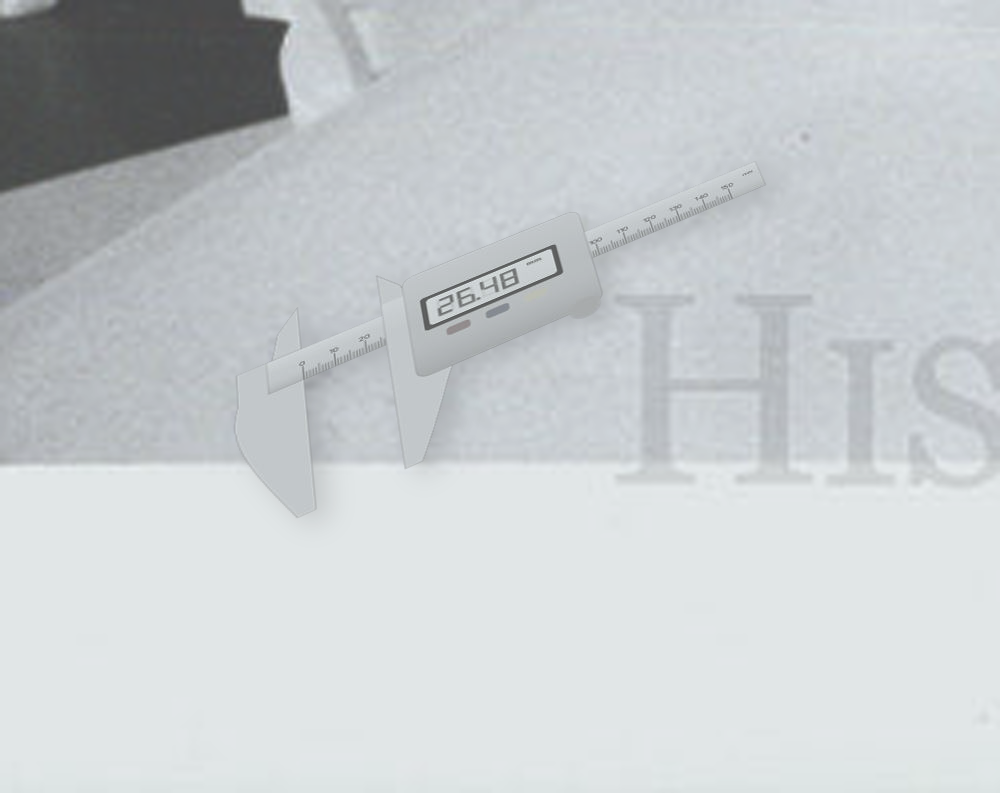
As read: 26.48 mm
